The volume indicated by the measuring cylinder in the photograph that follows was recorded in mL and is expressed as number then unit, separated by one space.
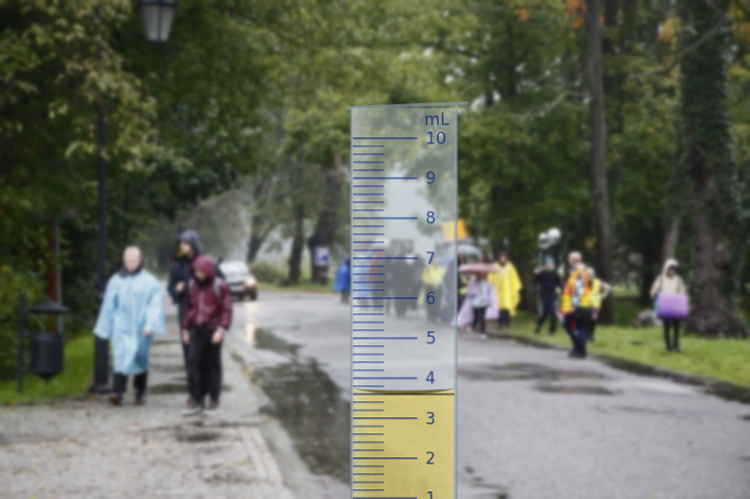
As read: 3.6 mL
